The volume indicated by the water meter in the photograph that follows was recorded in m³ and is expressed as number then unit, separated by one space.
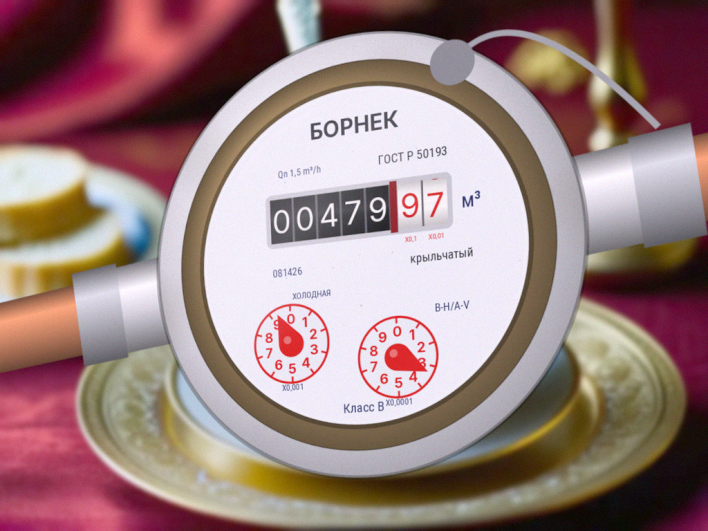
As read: 479.9693 m³
